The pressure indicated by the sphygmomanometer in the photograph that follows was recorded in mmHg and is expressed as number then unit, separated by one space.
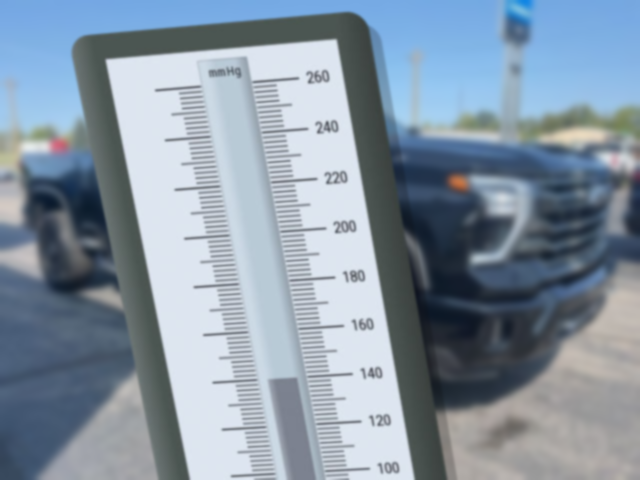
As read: 140 mmHg
